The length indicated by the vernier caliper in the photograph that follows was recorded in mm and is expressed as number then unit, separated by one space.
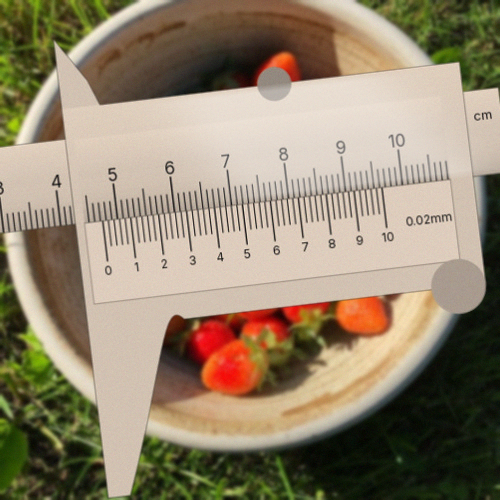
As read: 47.4 mm
